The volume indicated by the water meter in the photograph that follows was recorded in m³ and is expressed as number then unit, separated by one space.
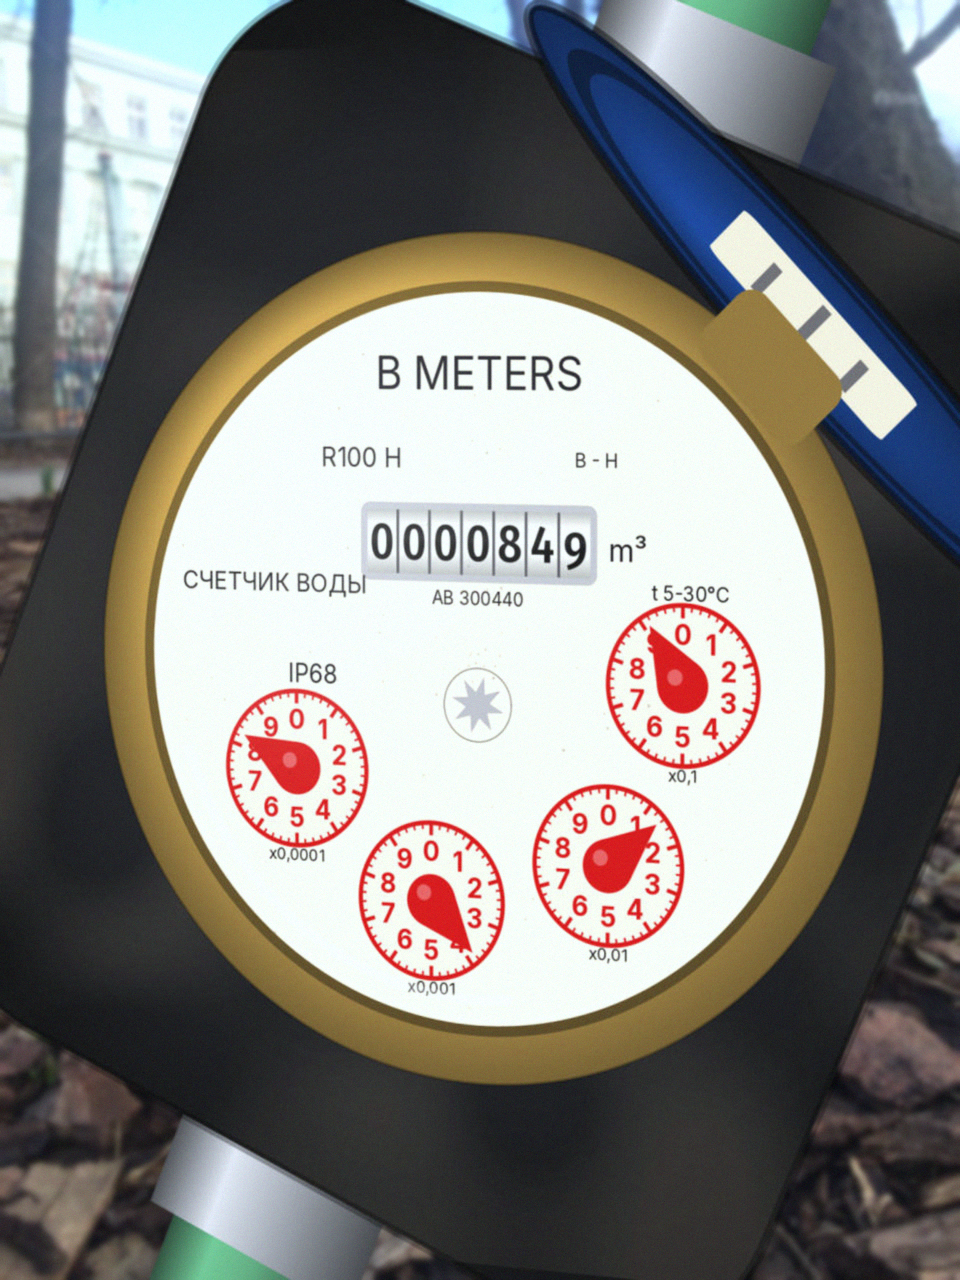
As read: 848.9138 m³
